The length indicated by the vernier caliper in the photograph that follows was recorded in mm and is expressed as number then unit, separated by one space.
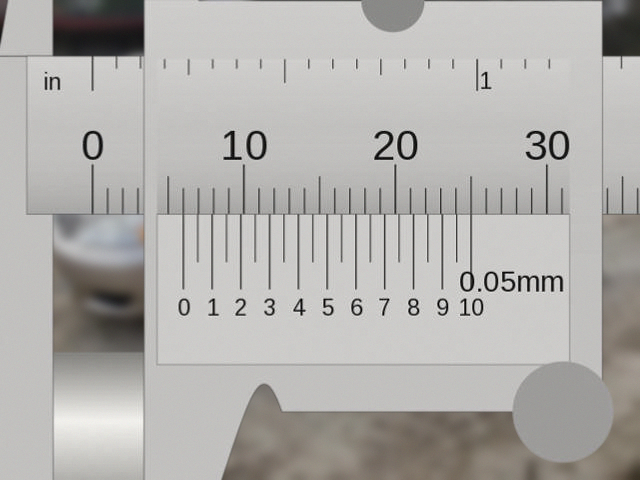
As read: 6.0 mm
